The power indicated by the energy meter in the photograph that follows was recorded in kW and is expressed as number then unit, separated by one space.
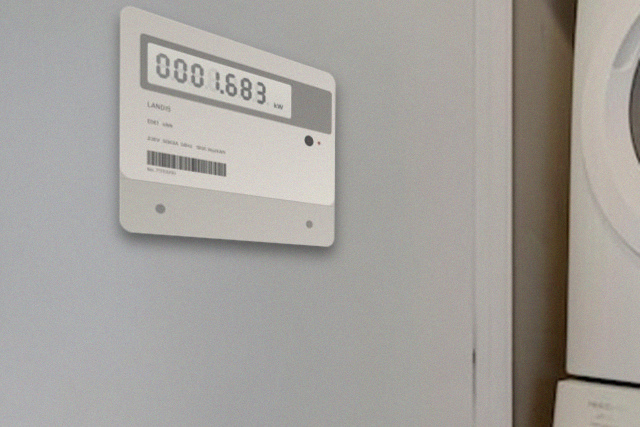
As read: 1.683 kW
